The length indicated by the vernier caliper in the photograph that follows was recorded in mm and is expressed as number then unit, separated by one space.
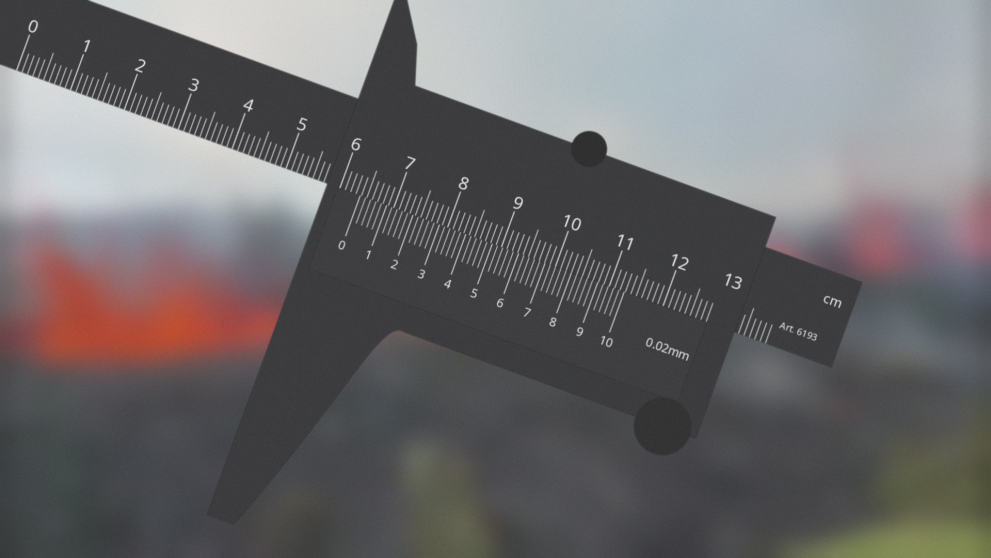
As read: 63.8 mm
